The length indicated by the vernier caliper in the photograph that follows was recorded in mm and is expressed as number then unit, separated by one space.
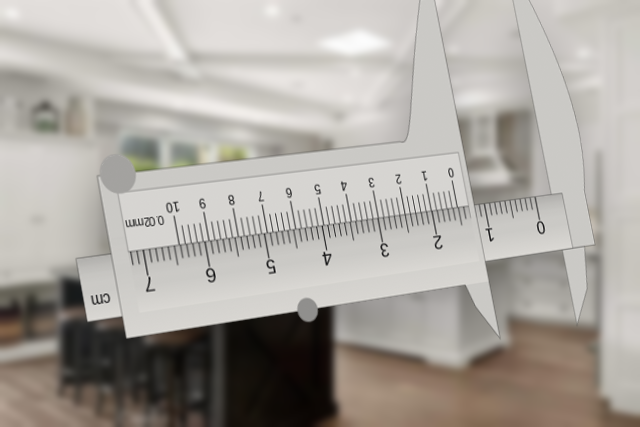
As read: 15.2 mm
